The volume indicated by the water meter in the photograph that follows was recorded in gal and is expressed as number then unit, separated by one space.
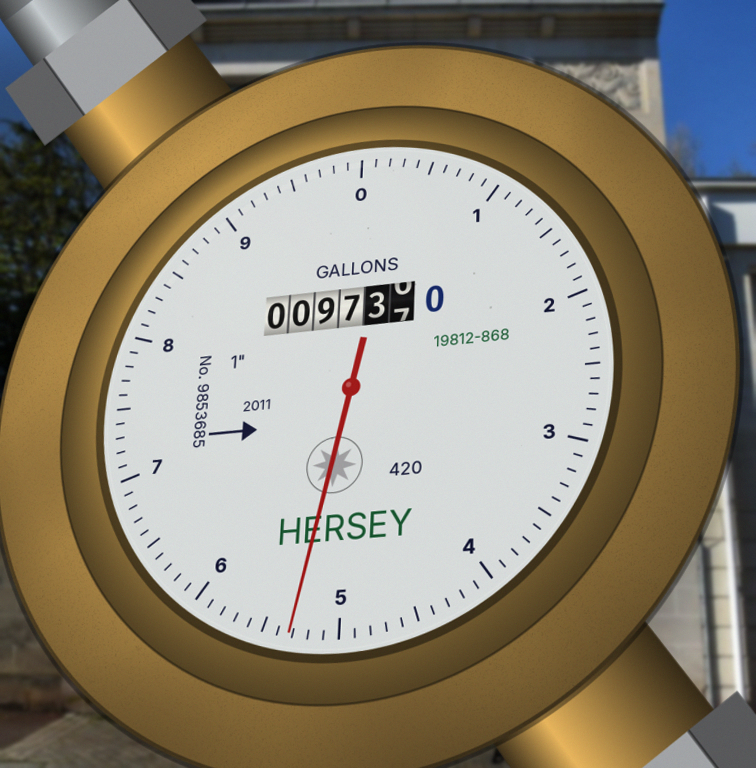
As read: 97365.3 gal
